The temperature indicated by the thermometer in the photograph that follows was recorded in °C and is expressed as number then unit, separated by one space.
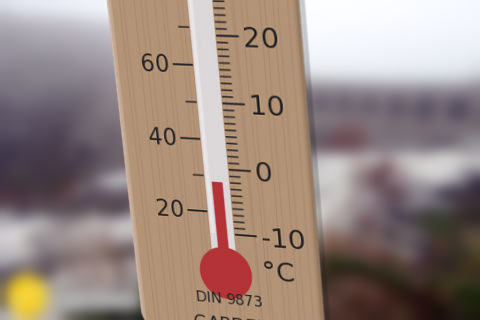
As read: -2 °C
